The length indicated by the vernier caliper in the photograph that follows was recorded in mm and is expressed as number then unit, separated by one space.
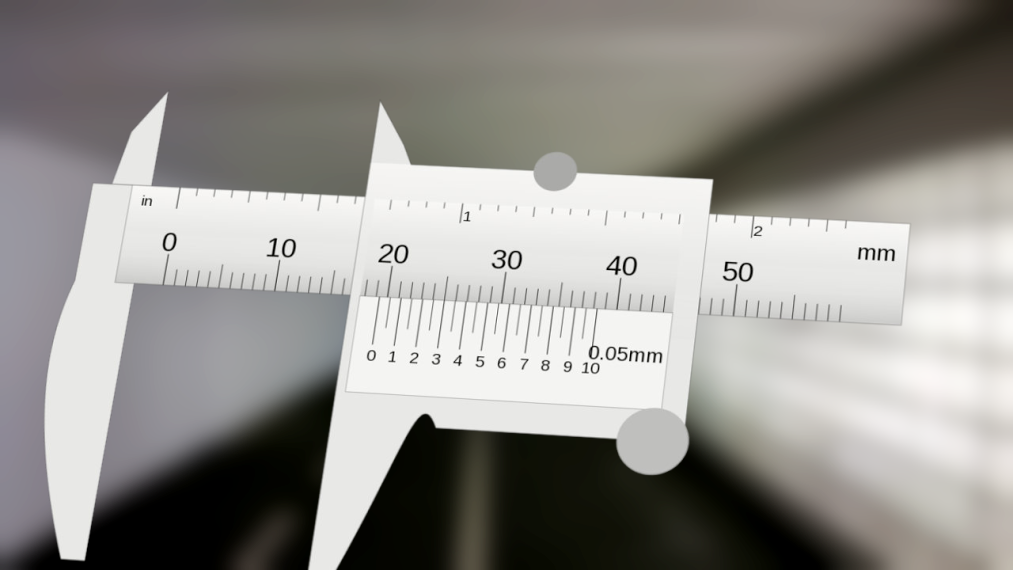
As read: 19.3 mm
